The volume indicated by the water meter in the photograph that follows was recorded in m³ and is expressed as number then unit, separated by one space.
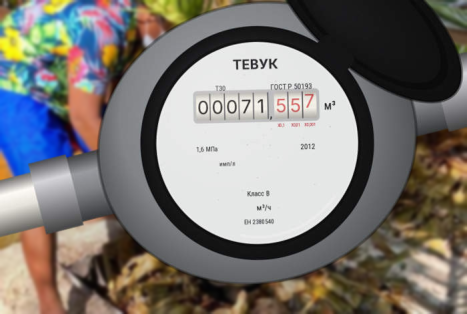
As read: 71.557 m³
